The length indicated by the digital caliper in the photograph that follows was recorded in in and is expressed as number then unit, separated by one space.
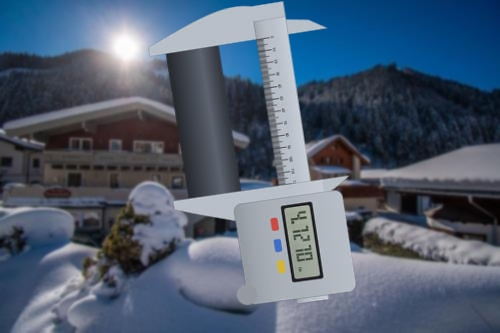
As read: 4.7270 in
